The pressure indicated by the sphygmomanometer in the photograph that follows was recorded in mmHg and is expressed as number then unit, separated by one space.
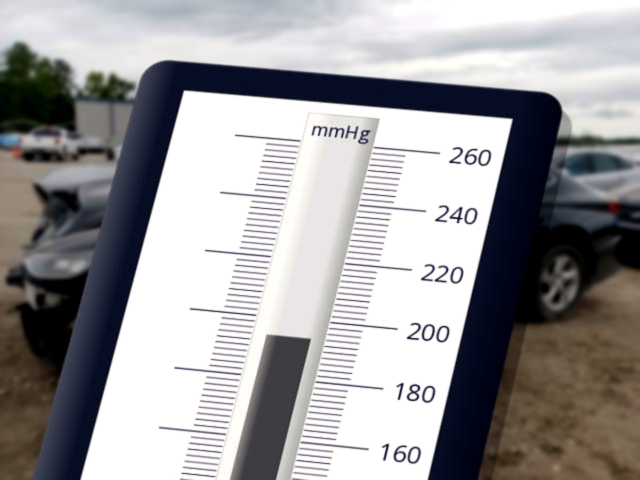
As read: 194 mmHg
